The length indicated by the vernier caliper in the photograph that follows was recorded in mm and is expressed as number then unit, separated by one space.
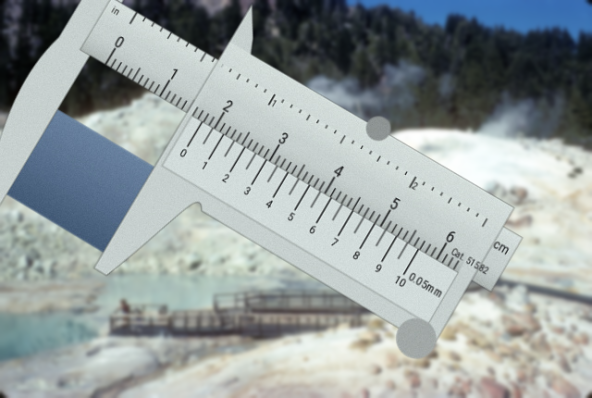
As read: 17.8 mm
